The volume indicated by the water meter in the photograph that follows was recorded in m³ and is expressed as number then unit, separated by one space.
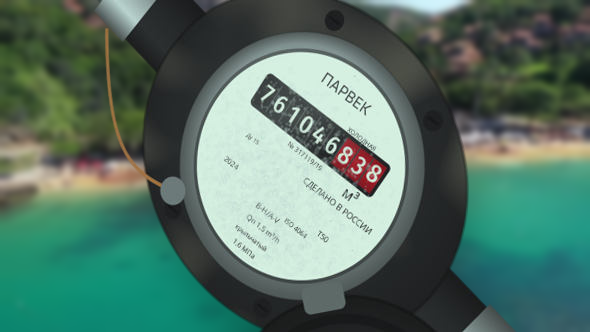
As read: 761046.838 m³
